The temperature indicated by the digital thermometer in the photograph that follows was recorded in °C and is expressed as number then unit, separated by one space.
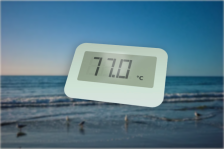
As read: 77.0 °C
